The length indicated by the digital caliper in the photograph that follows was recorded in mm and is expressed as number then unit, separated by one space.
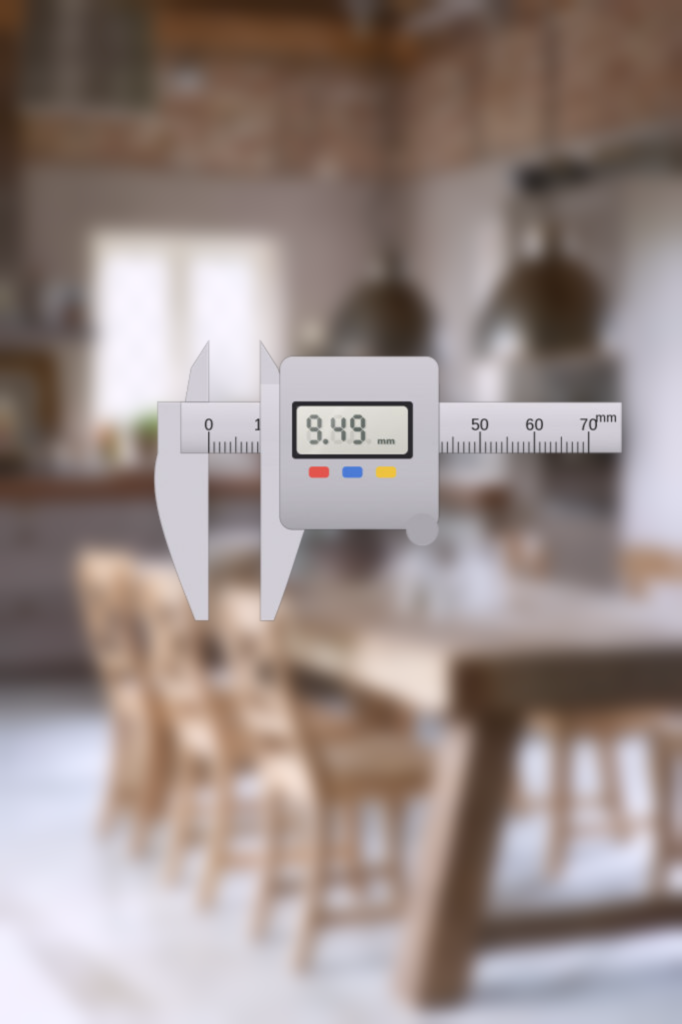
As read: 9.49 mm
